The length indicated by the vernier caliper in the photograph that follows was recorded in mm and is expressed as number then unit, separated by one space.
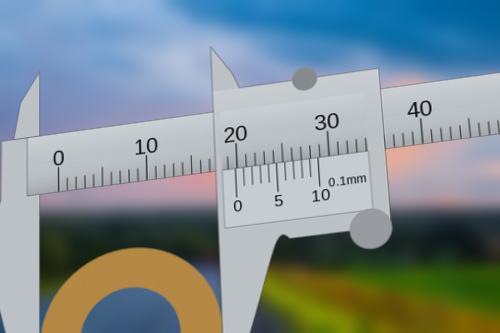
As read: 19.8 mm
